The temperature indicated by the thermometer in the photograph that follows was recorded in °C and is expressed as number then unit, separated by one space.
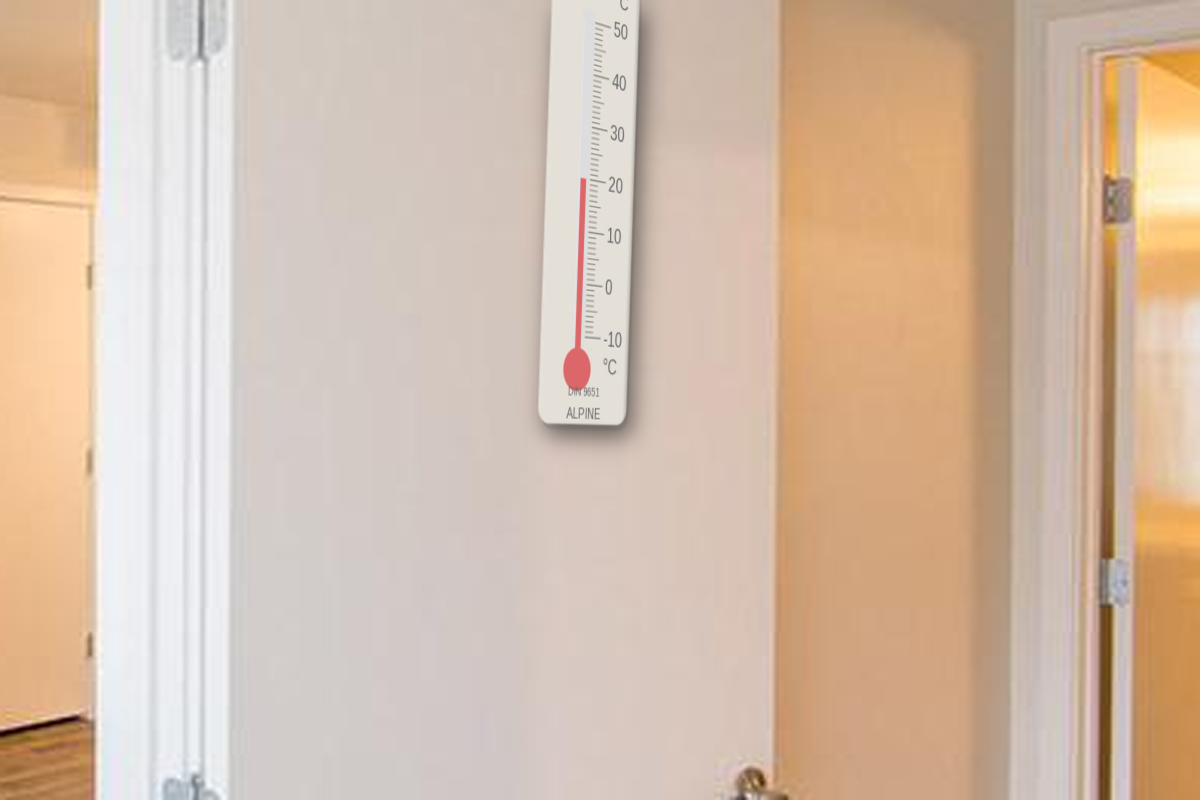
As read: 20 °C
